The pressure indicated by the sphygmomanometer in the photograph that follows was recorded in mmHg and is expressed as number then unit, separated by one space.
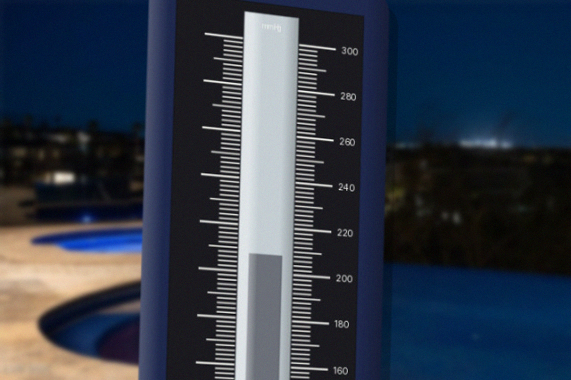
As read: 208 mmHg
